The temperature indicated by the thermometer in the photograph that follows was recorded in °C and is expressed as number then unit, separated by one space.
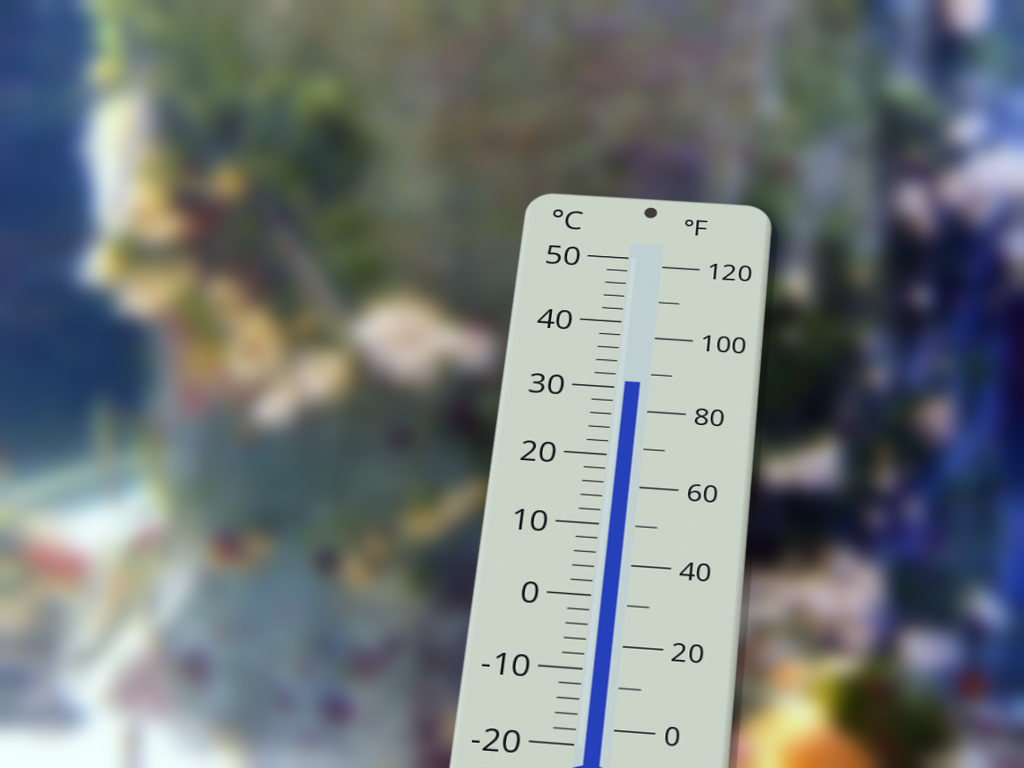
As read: 31 °C
